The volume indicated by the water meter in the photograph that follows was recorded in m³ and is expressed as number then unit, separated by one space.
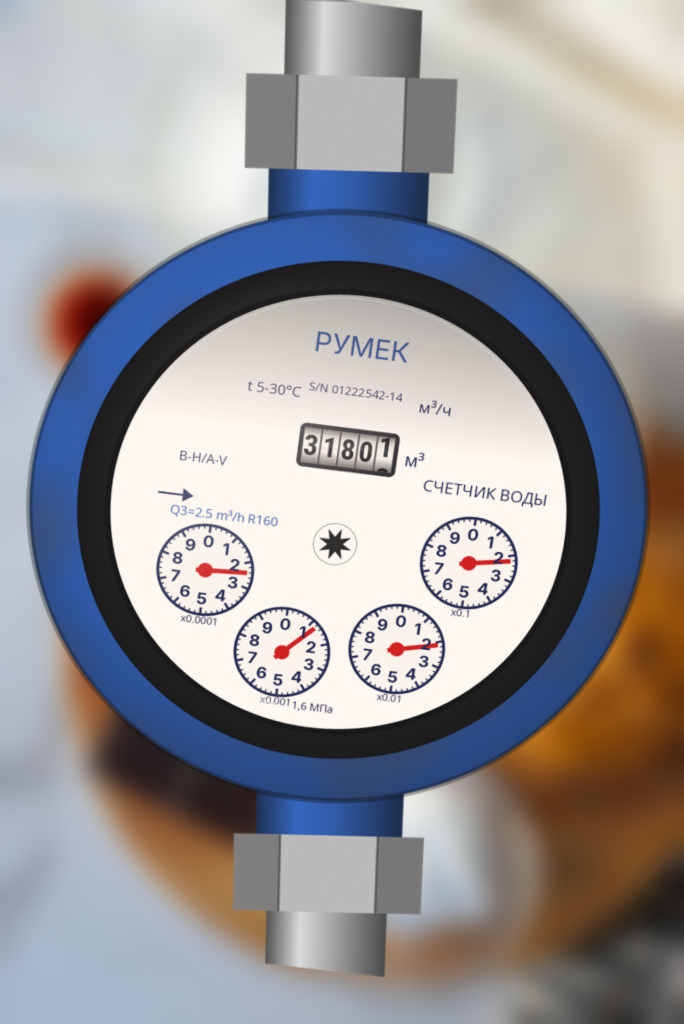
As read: 31801.2212 m³
